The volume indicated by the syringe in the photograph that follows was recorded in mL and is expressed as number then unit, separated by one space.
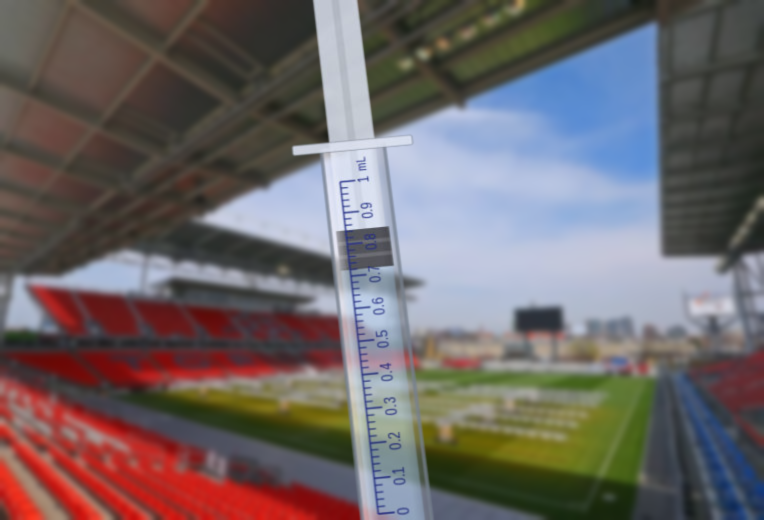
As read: 0.72 mL
